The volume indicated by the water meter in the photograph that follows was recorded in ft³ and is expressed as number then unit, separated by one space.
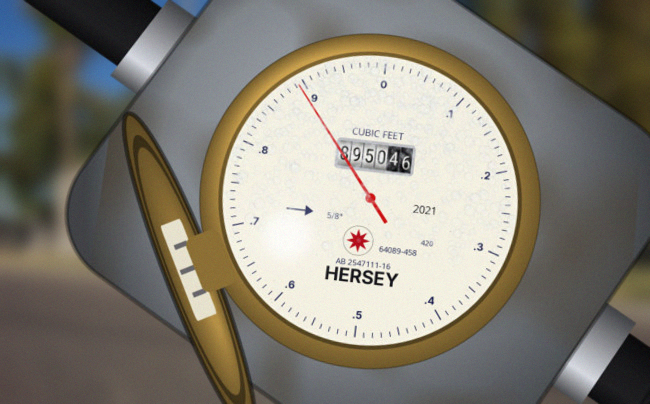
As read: 895045.89 ft³
